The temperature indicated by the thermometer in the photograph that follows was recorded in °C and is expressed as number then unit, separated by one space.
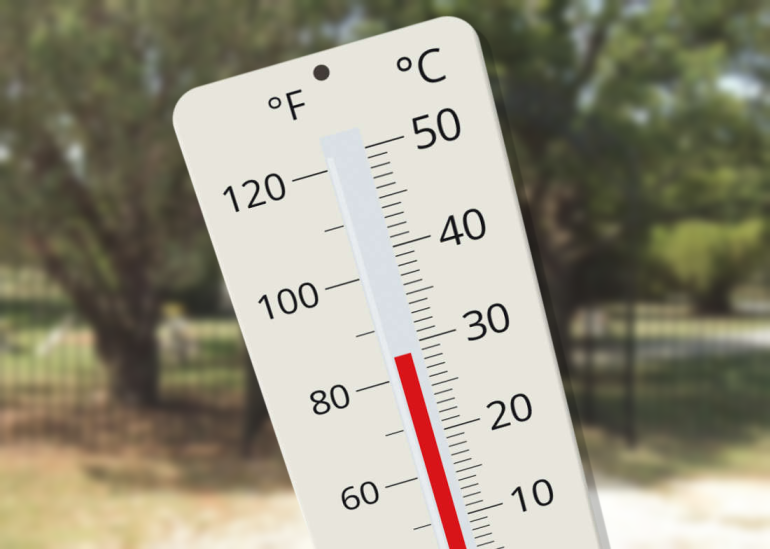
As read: 29 °C
